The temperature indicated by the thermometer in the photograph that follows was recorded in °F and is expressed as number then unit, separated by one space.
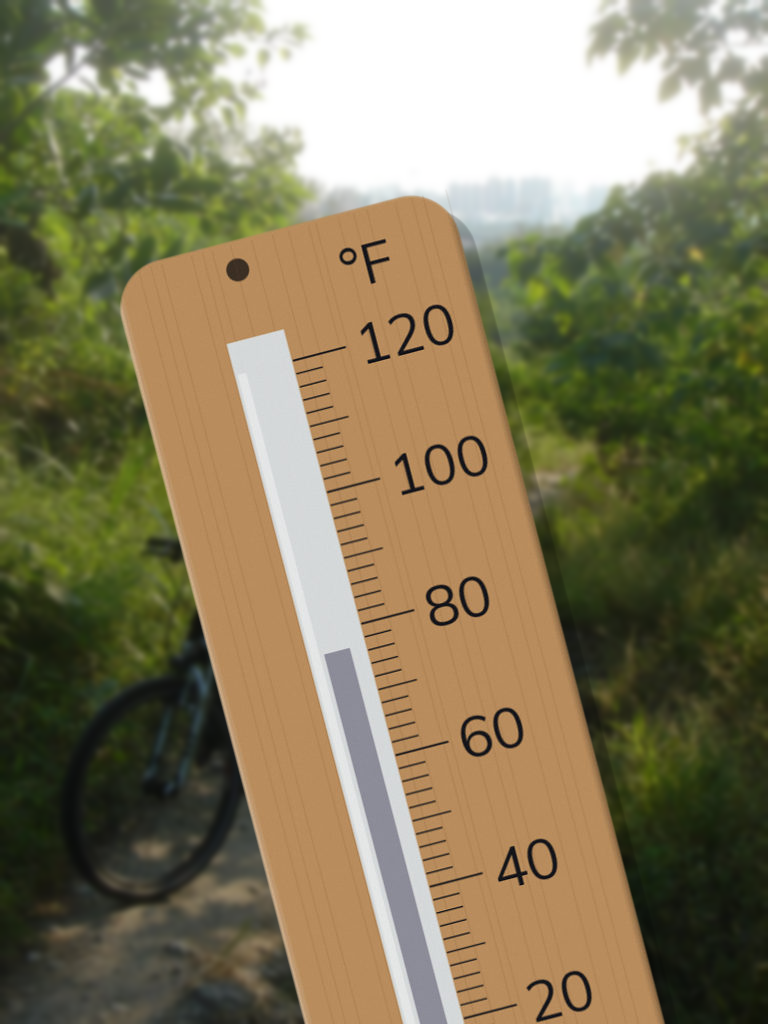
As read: 77 °F
